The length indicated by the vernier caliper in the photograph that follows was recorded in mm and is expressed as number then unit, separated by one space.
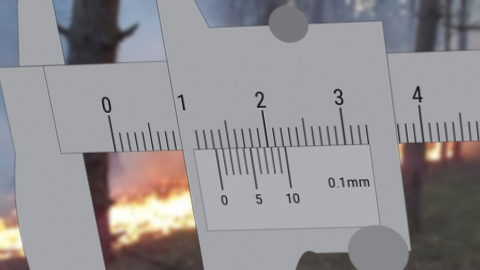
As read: 13.2 mm
